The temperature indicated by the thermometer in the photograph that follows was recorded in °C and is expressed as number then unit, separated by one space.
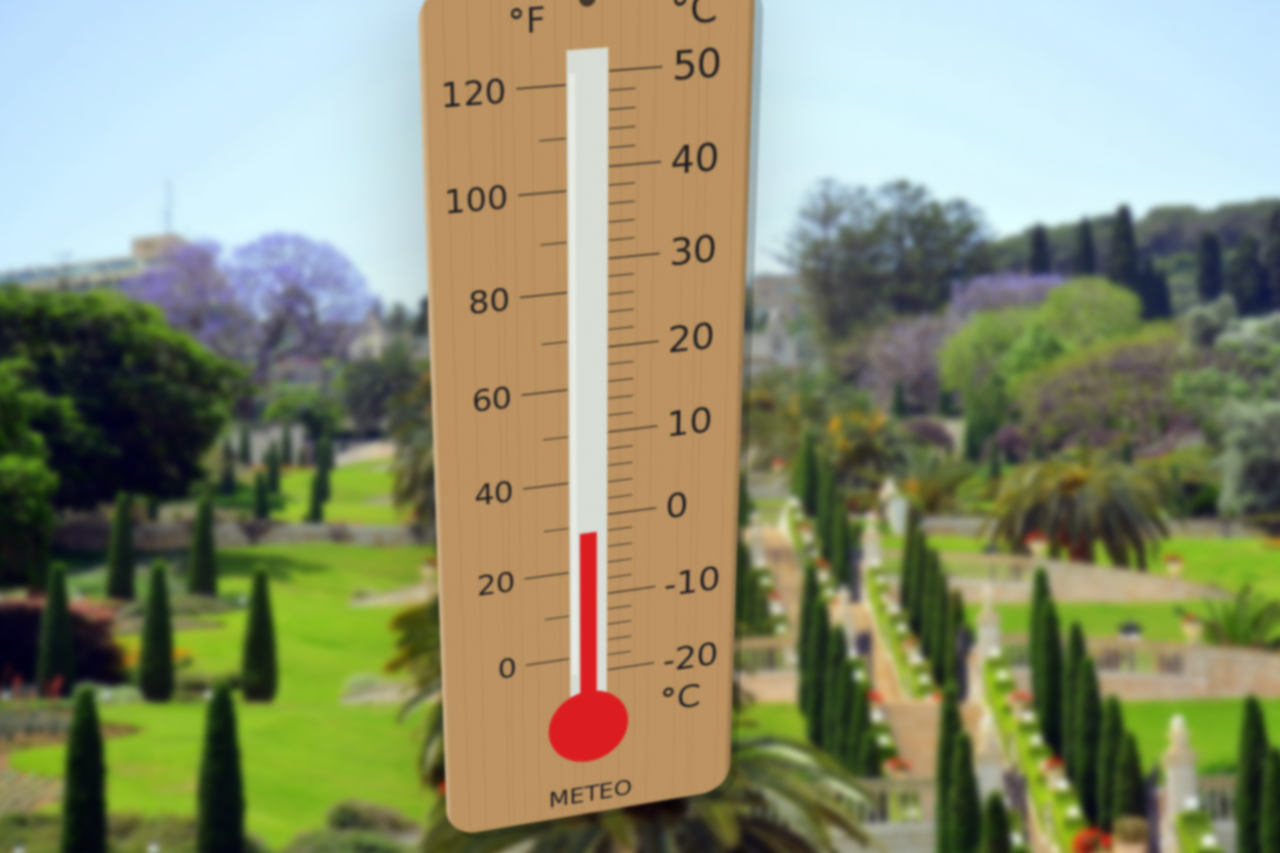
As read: -2 °C
